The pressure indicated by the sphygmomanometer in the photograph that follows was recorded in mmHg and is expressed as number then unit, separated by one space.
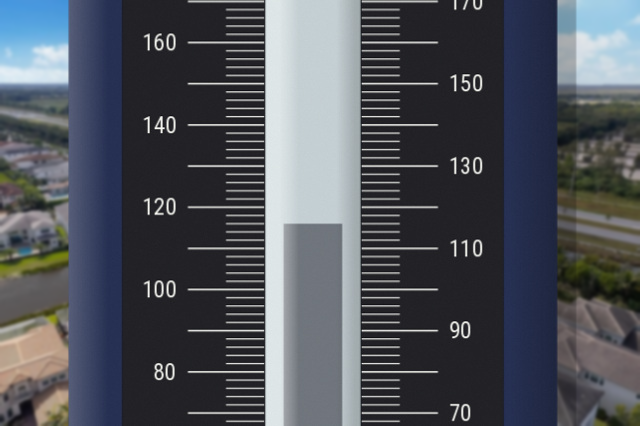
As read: 116 mmHg
